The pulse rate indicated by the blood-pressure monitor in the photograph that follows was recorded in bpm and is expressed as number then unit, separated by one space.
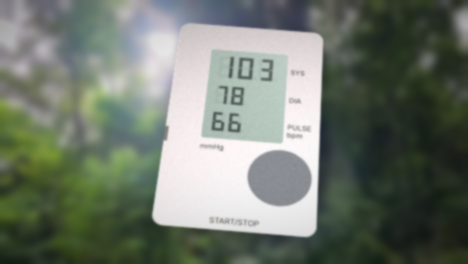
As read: 66 bpm
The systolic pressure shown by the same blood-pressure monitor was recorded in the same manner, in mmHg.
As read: 103 mmHg
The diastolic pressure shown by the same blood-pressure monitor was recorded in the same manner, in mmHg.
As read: 78 mmHg
